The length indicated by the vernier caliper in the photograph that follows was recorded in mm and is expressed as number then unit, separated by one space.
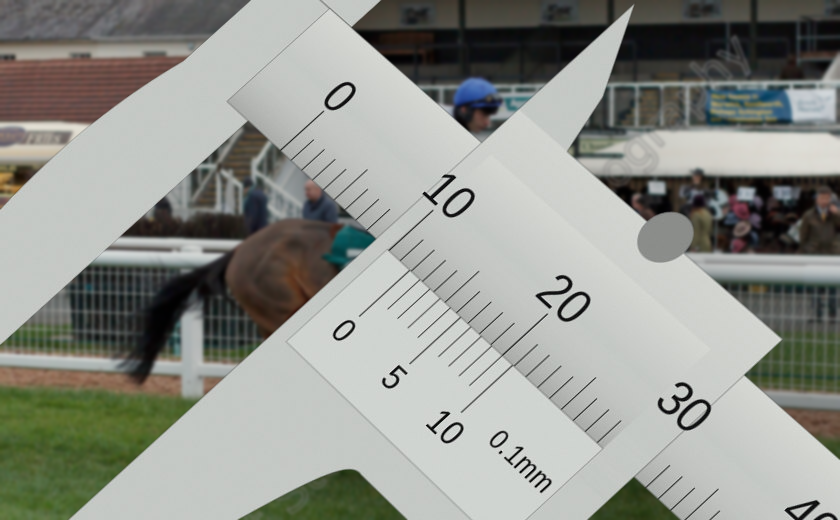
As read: 11.9 mm
